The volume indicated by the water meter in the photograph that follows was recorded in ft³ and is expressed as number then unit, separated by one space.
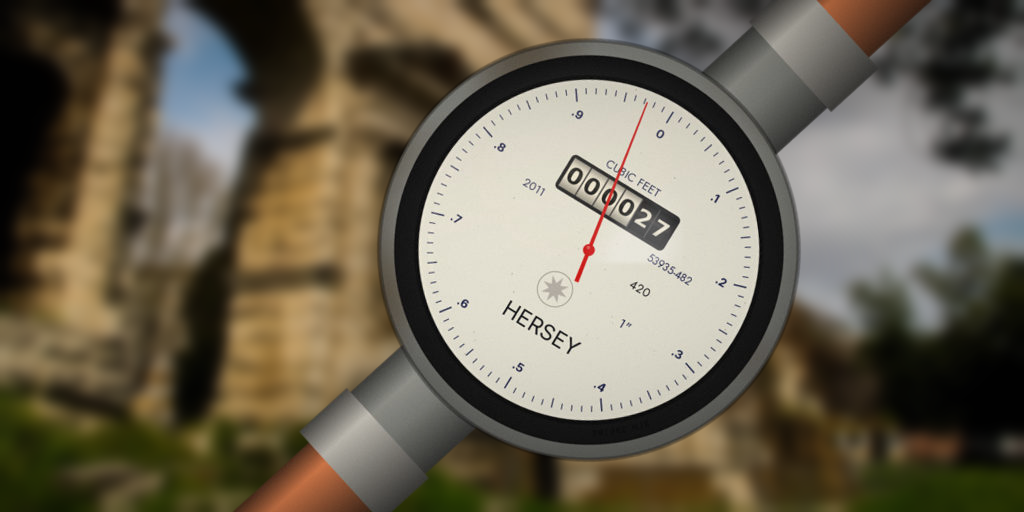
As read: 26.97 ft³
